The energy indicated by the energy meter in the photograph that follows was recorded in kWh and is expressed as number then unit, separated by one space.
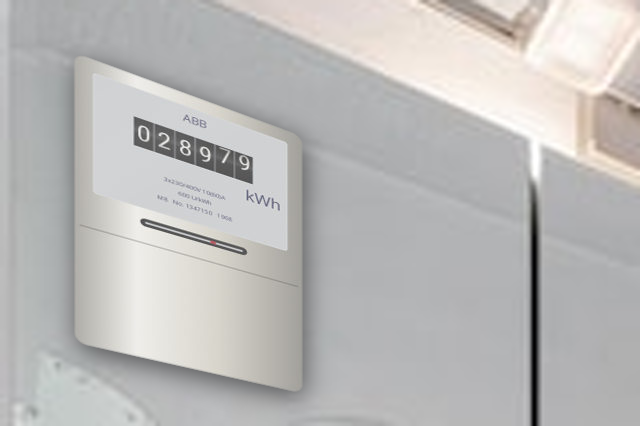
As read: 28979 kWh
